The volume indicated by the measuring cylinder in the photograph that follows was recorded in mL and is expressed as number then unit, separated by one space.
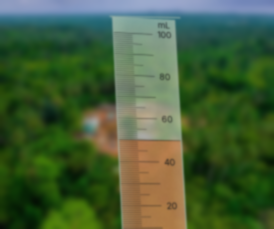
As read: 50 mL
